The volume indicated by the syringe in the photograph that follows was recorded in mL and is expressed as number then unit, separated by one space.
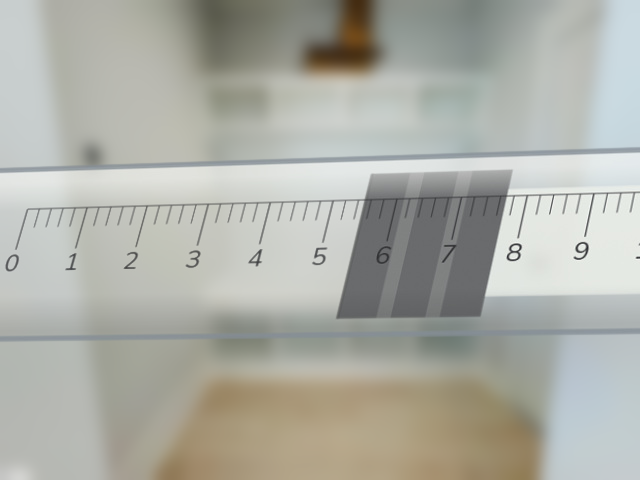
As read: 5.5 mL
